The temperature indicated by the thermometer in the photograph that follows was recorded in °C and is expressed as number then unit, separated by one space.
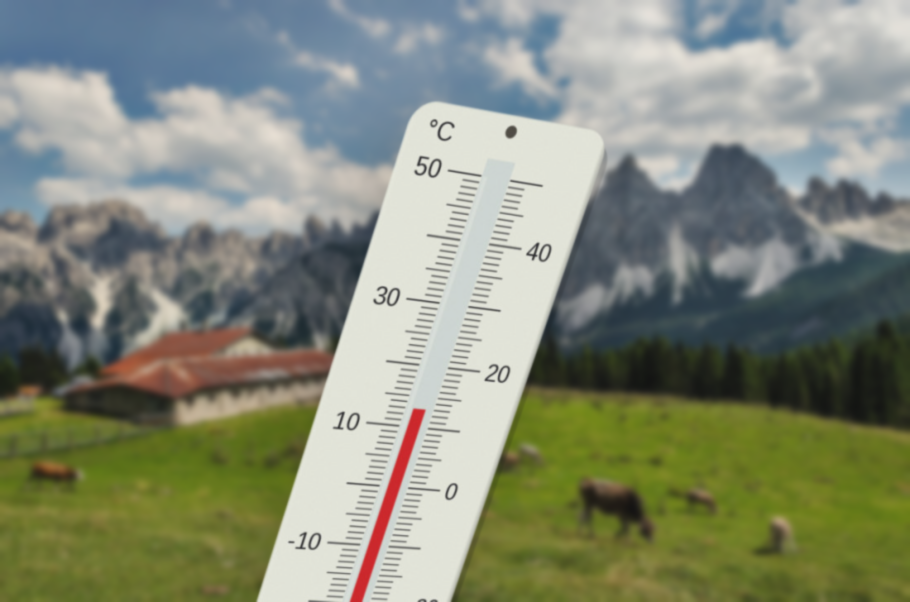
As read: 13 °C
